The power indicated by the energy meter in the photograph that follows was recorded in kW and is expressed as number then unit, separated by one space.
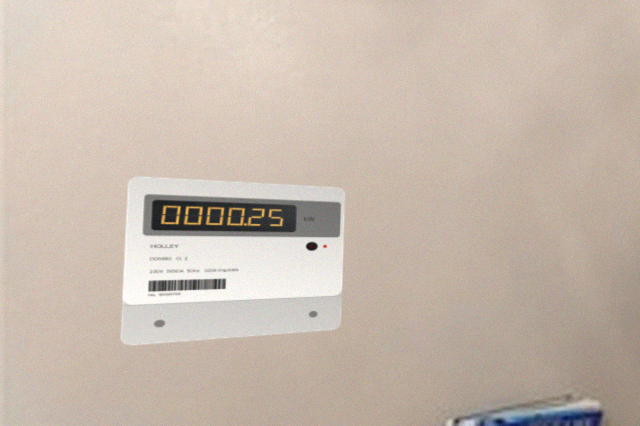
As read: 0.25 kW
